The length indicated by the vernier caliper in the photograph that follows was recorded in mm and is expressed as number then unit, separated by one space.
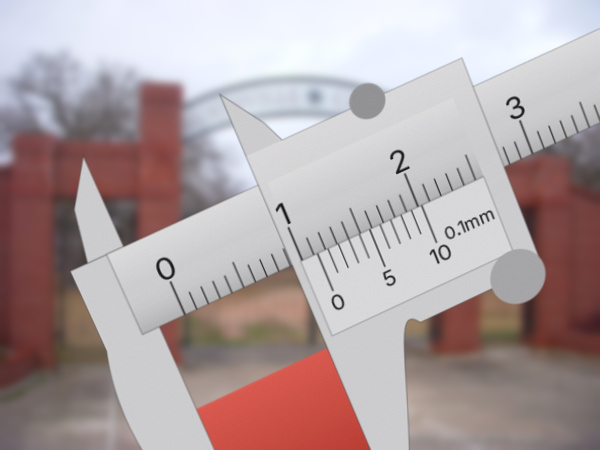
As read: 11.3 mm
